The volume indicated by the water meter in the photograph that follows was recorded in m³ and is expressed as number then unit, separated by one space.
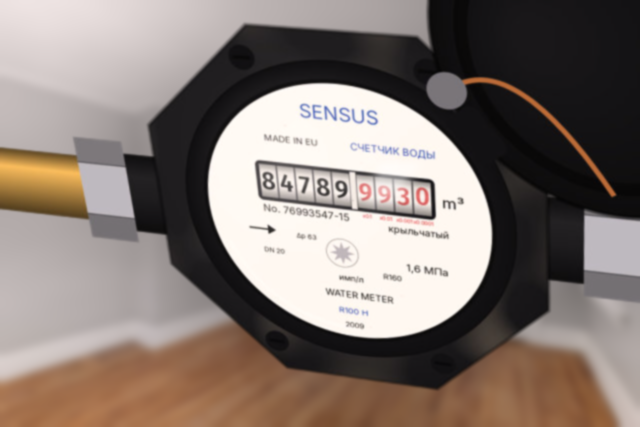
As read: 84789.9930 m³
